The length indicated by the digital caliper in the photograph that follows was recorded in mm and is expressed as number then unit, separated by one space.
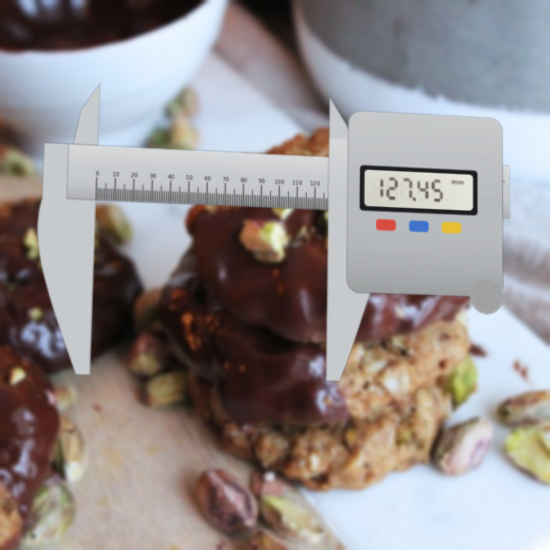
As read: 127.45 mm
